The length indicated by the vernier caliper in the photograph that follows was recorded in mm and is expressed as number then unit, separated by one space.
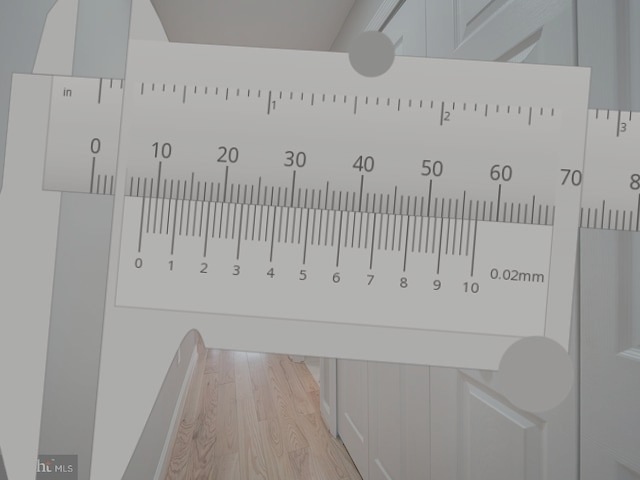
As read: 8.0 mm
